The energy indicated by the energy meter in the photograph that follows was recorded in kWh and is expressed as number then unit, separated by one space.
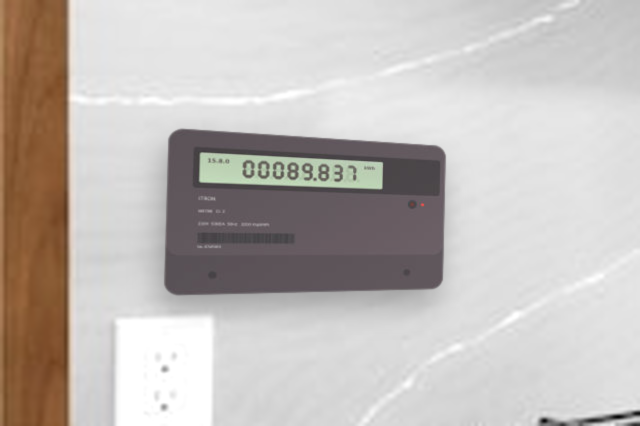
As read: 89.837 kWh
